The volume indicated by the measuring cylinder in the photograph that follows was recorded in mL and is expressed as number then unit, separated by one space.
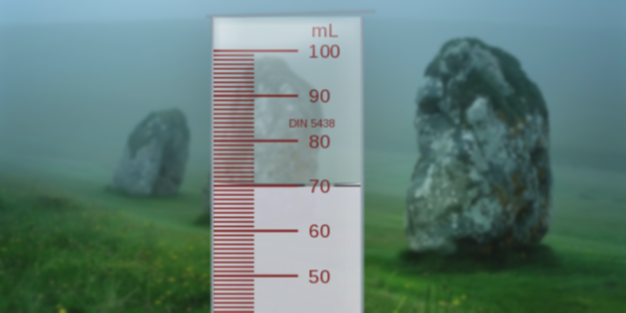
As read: 70 mL
